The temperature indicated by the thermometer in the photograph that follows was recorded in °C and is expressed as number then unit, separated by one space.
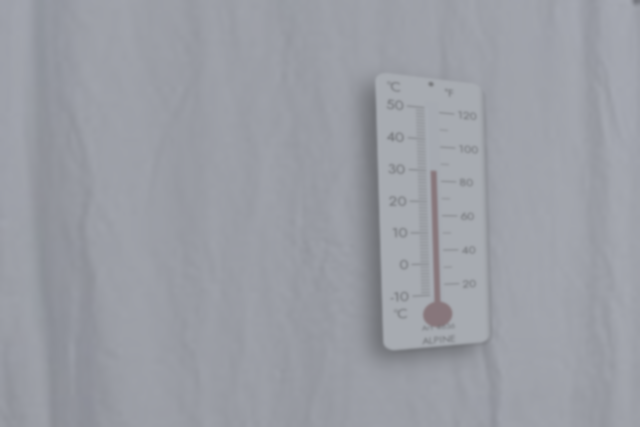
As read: 30 °C
